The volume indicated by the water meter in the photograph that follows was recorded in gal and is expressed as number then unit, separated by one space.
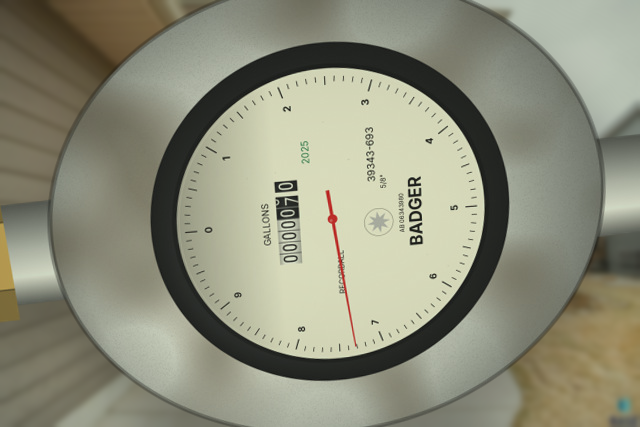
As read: 67.3 gal
